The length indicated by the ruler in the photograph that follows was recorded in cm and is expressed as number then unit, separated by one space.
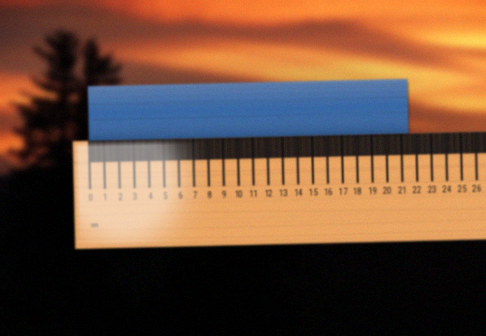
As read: 21.5 cm
